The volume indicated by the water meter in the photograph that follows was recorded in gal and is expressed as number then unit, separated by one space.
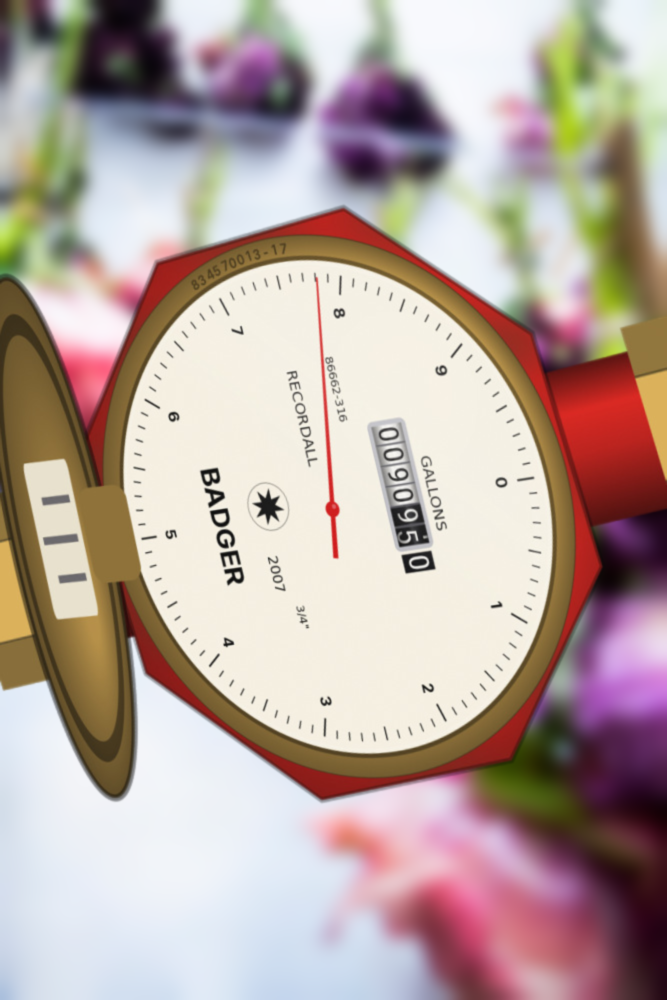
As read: 90947.8 gal
